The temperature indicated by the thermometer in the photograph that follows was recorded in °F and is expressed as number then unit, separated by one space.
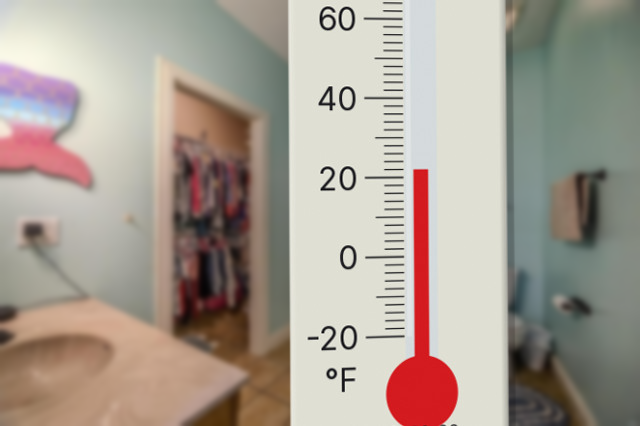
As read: 22 °F
